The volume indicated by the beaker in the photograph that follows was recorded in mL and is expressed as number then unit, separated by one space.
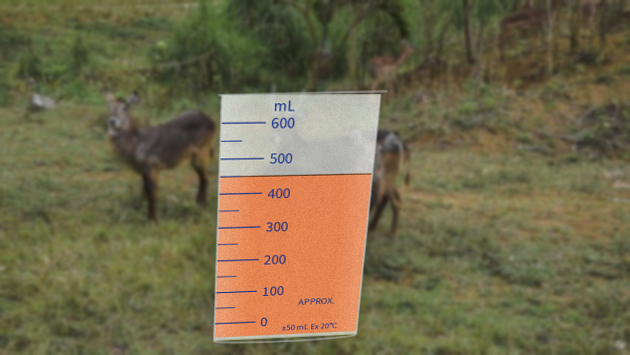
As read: 450 mL
